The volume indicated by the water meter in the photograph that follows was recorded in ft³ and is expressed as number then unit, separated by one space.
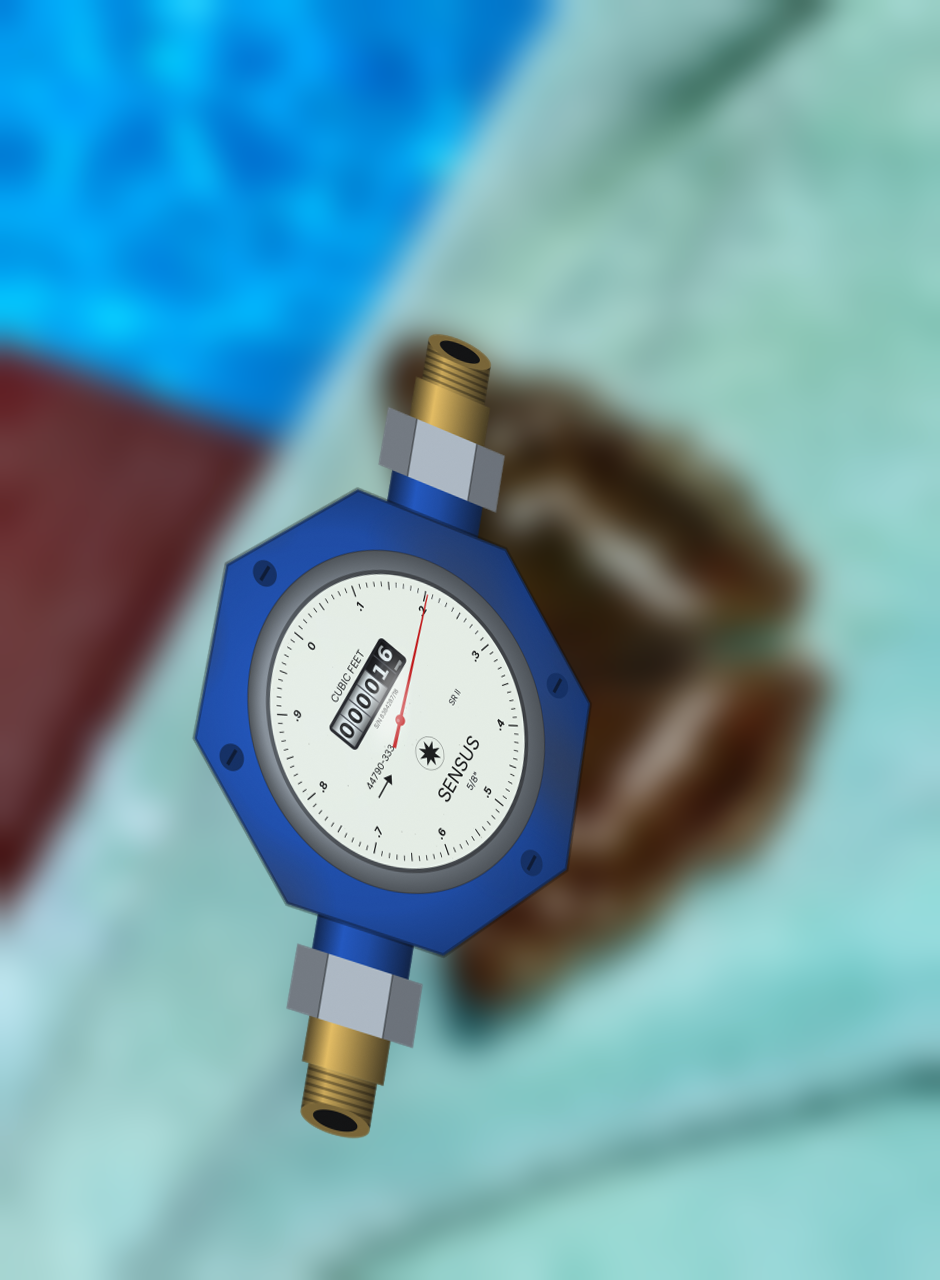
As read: 16.20 ft³
